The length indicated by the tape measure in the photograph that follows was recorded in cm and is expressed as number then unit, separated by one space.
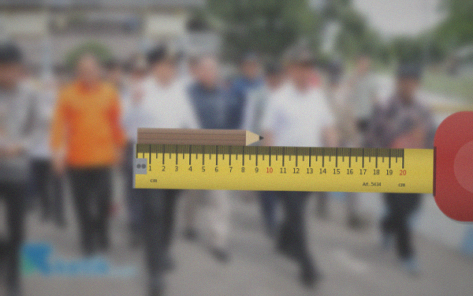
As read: 9.5 cm
